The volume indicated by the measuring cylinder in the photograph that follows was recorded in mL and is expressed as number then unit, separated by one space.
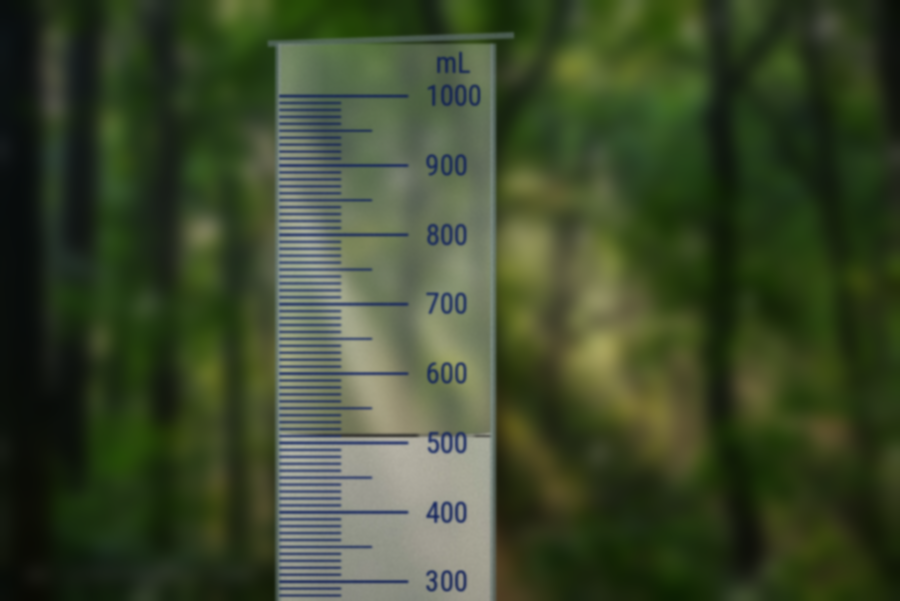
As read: 510 mL
